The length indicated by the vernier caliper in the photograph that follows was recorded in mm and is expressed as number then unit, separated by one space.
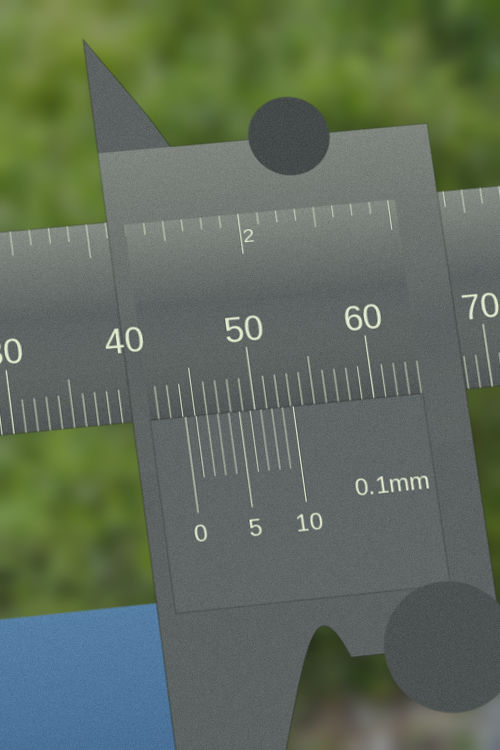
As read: 44.2 mm
